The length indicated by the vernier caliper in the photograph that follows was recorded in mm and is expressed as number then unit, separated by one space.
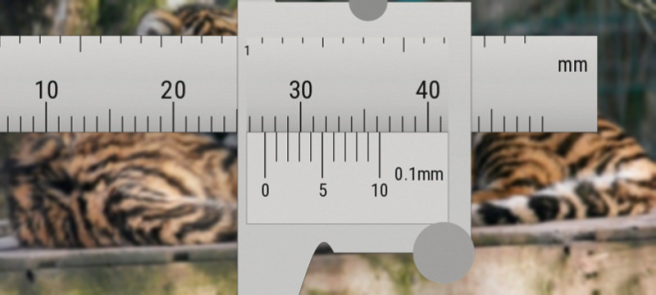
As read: 27.2 mm
